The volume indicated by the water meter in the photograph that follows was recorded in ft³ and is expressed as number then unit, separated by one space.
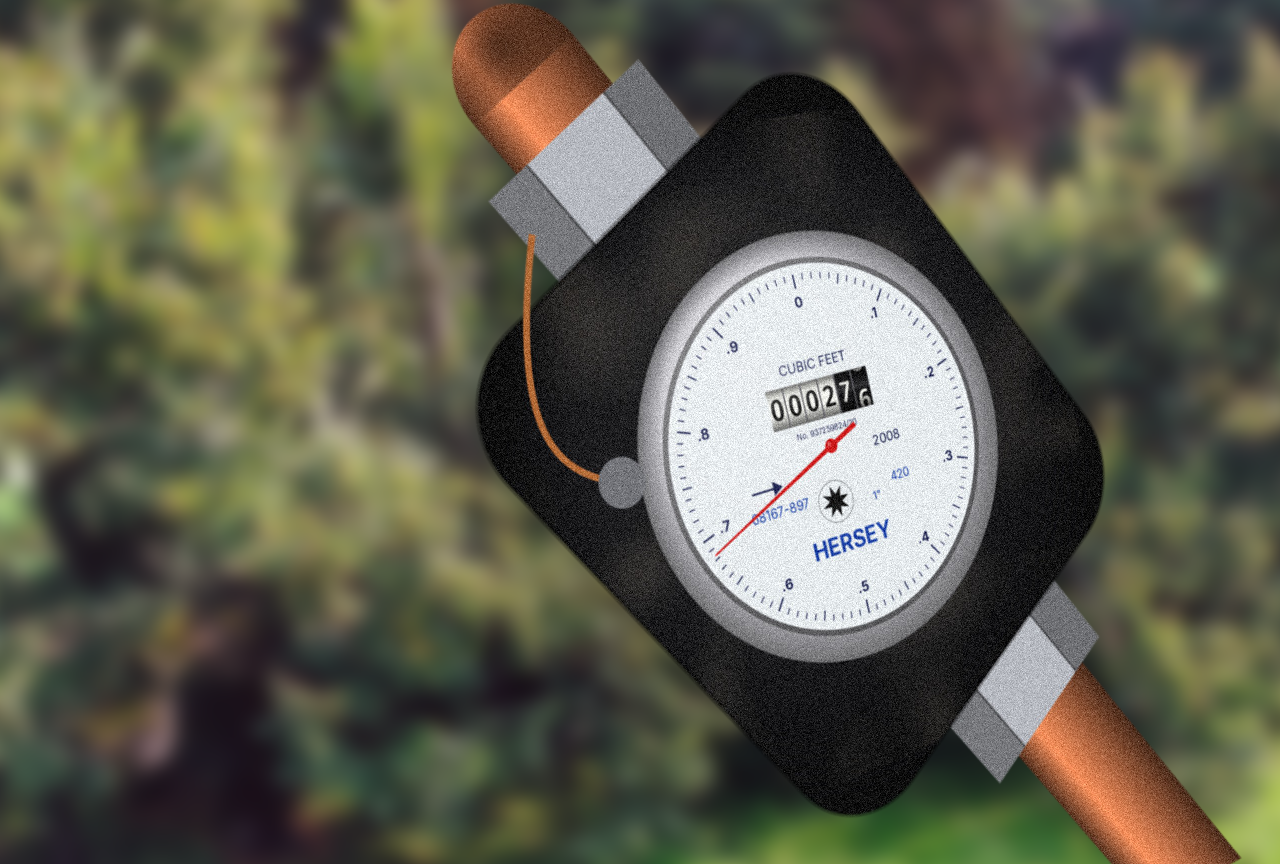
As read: 275.68 ft³
